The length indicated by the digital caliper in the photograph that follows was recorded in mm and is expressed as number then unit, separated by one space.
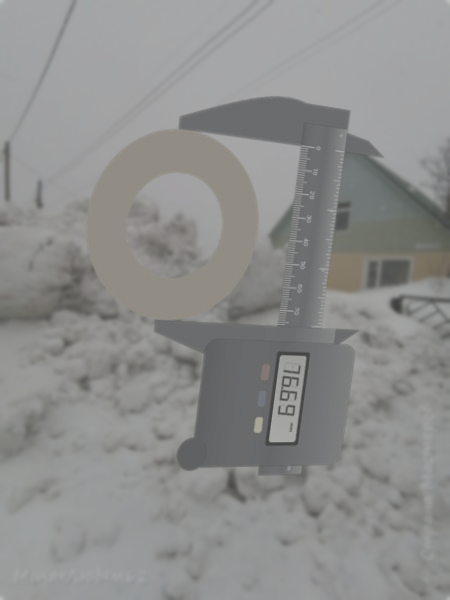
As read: 76.69 mm
